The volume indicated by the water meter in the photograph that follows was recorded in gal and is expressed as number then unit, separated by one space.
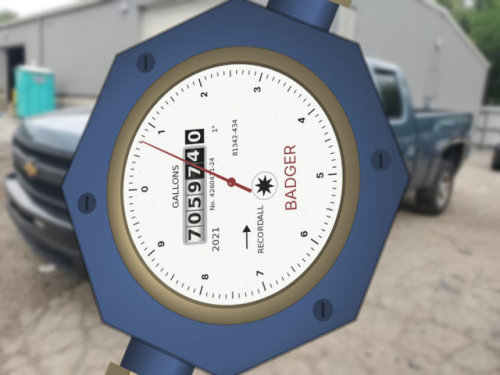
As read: 7059740.7 gal
